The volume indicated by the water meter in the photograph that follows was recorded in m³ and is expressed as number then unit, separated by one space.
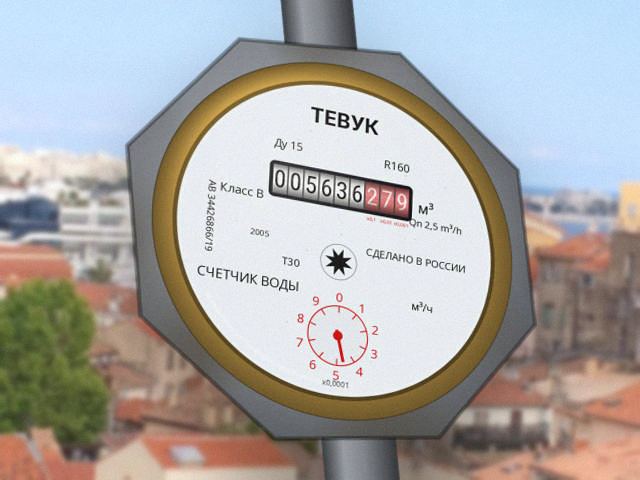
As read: 5636.2794 m³
